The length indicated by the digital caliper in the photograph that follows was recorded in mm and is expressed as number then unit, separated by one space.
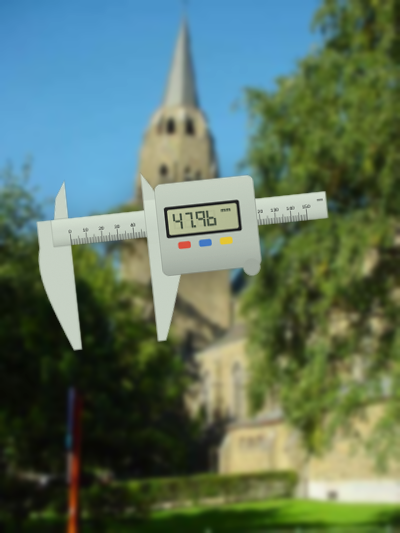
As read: 47.96 mm
